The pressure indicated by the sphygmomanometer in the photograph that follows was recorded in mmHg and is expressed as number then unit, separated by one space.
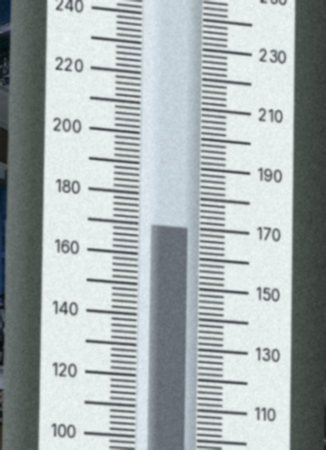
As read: 170 mmHg
